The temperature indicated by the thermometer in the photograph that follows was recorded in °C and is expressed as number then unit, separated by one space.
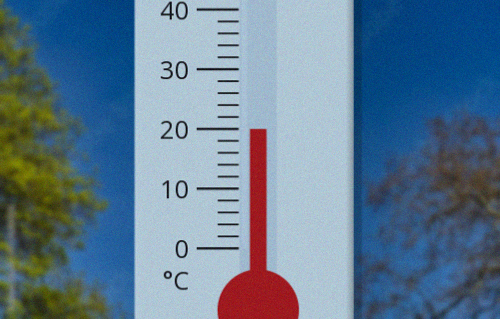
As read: 20 °C
